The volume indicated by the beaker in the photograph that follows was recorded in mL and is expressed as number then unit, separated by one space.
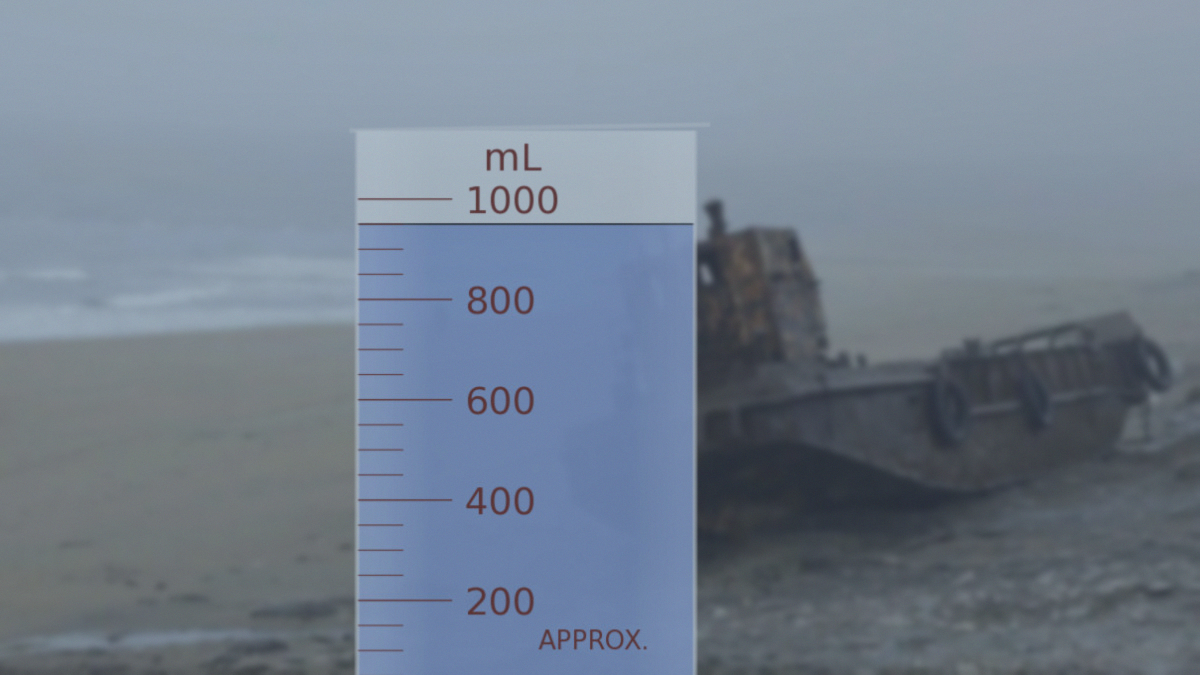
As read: 950 mL
